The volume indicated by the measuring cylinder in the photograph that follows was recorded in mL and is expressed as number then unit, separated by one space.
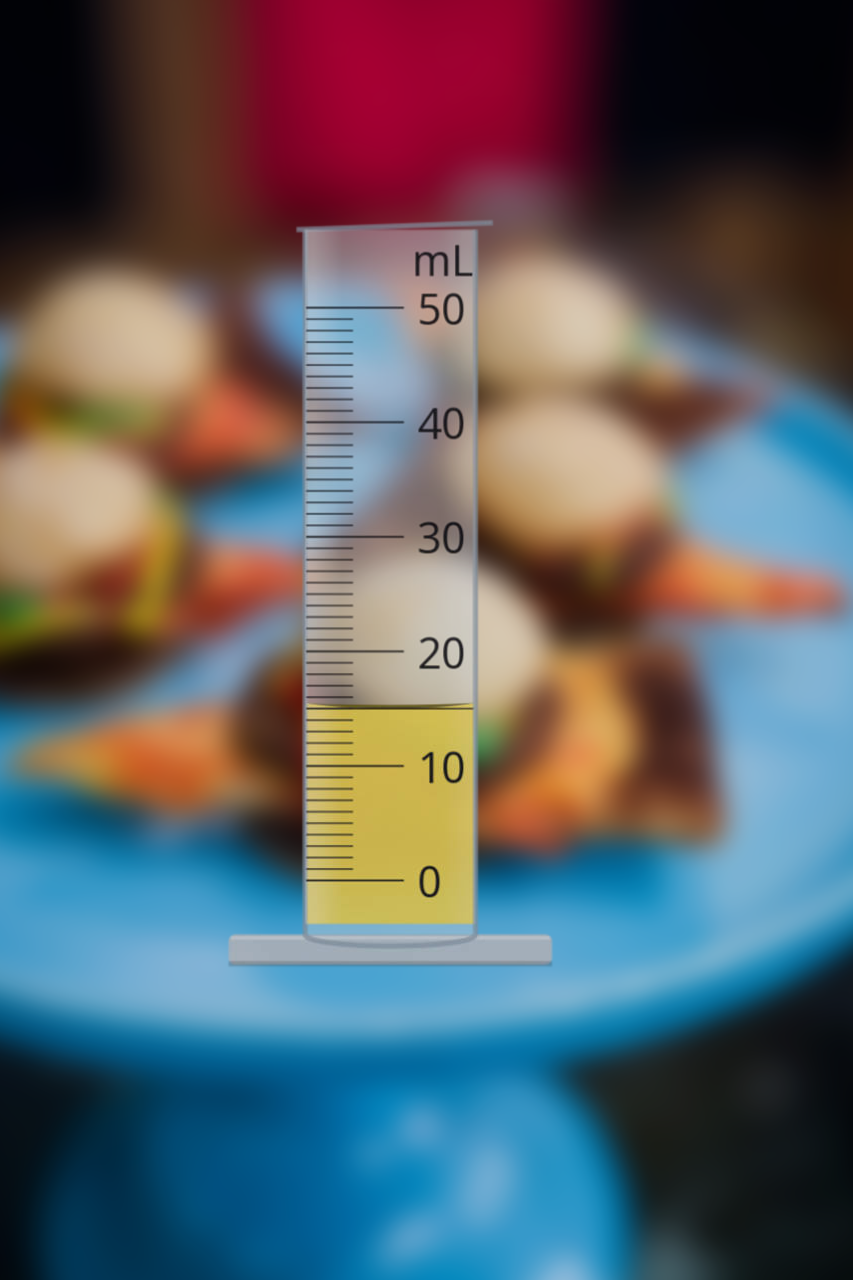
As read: 15 mL
